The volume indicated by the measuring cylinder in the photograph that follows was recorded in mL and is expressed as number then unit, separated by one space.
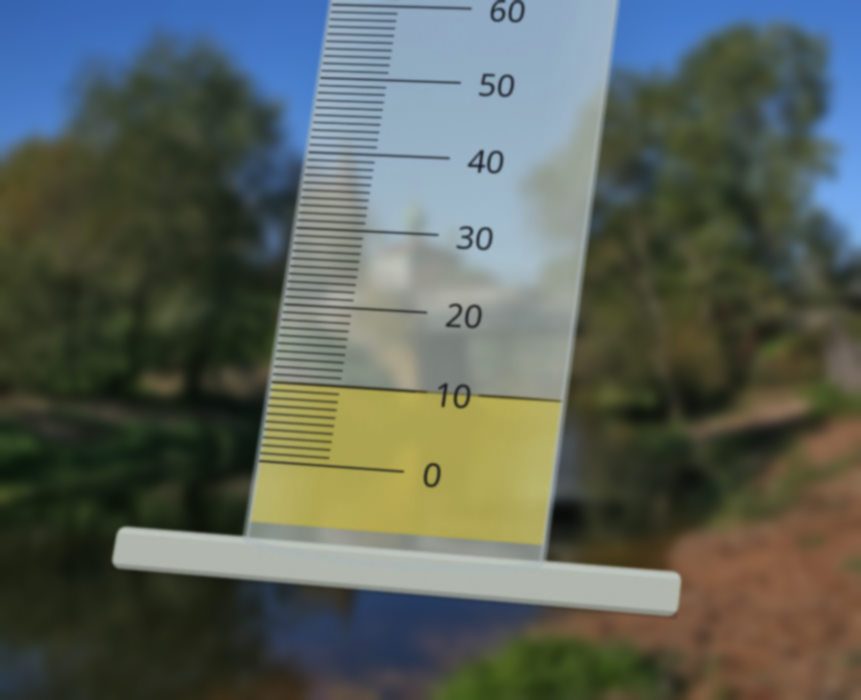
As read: 10 mL
